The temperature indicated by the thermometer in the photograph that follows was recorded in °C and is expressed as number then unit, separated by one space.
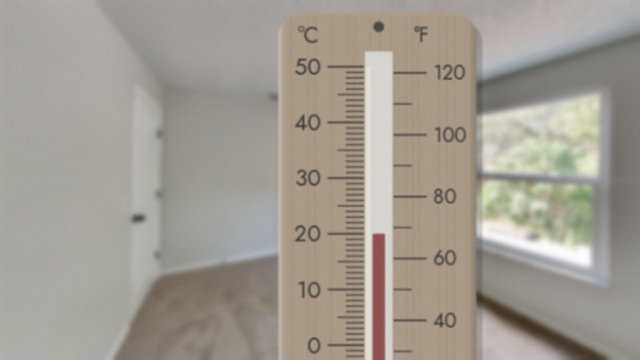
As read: 20 °C
